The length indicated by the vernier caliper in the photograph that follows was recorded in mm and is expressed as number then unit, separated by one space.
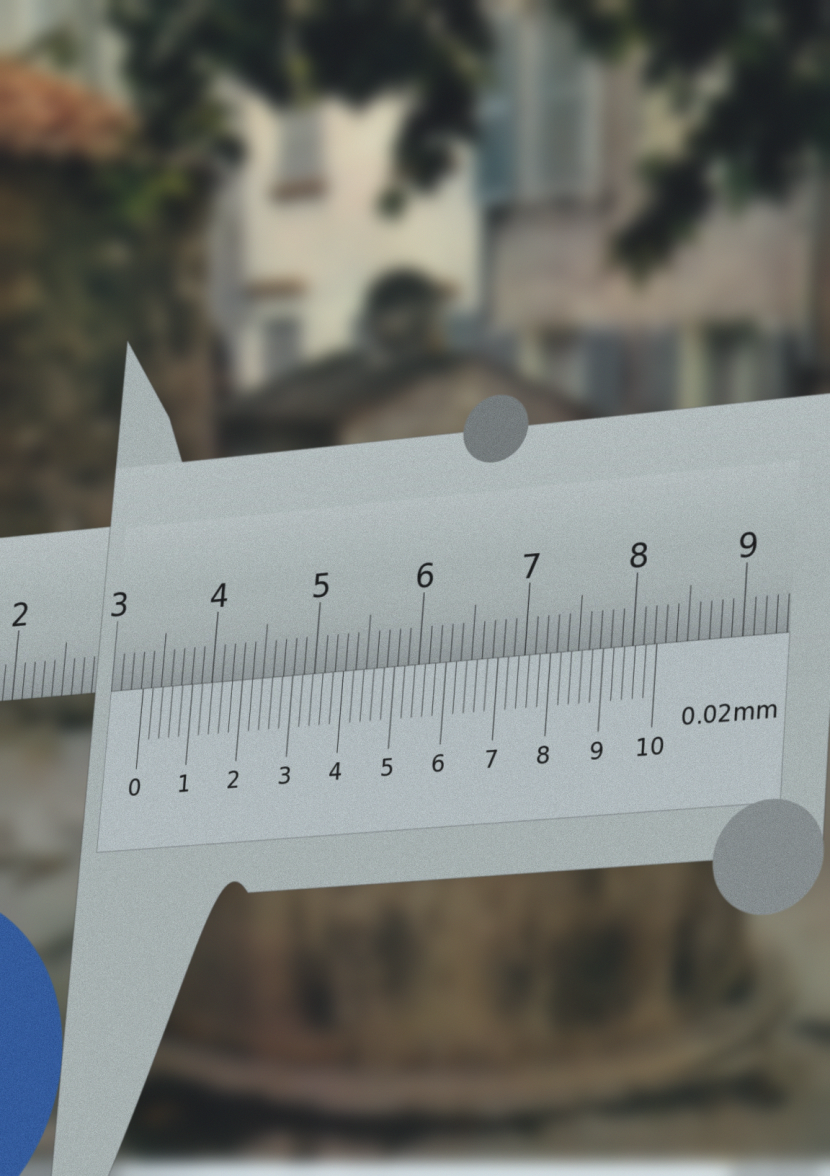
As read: 33.2 mm
